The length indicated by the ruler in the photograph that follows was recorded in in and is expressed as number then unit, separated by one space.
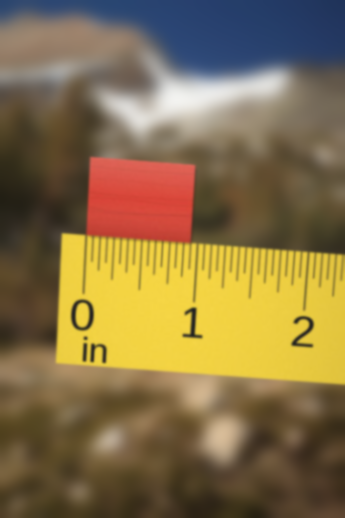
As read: 0.9375 in
